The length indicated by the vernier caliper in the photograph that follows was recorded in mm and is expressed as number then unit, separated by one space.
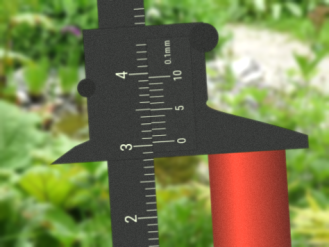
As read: 30.4 mm
